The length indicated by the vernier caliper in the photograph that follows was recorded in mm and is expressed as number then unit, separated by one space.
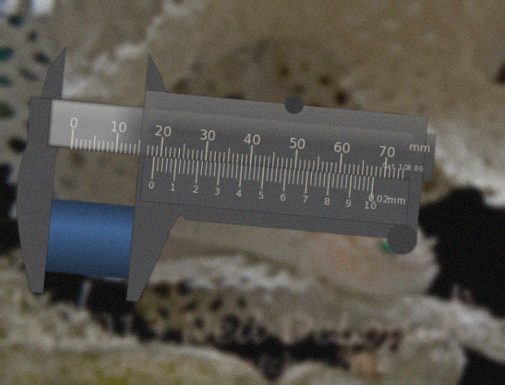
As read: 18.5 mm
